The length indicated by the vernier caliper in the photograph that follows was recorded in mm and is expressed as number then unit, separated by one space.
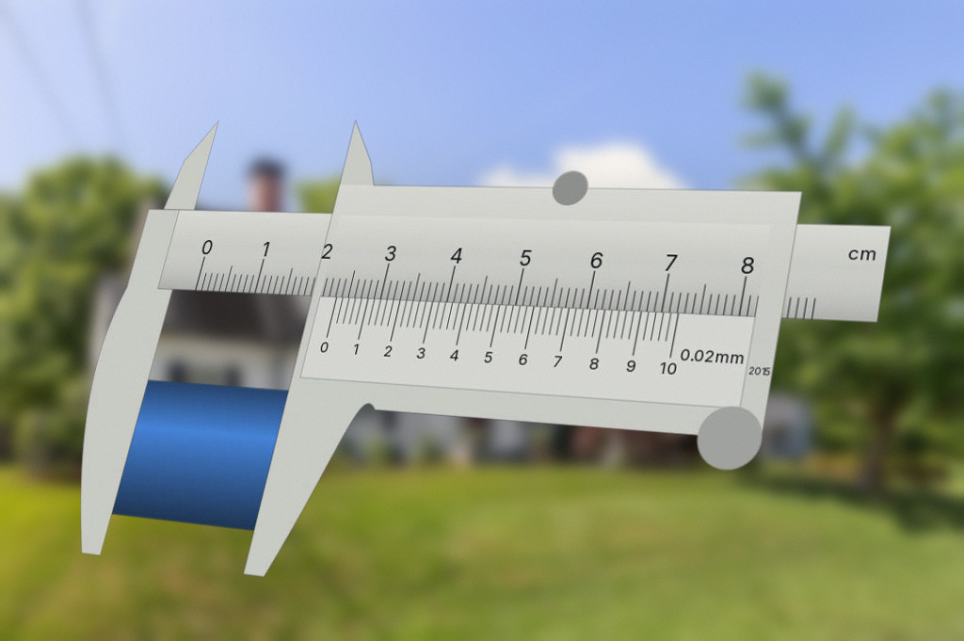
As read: 23.2 mm
